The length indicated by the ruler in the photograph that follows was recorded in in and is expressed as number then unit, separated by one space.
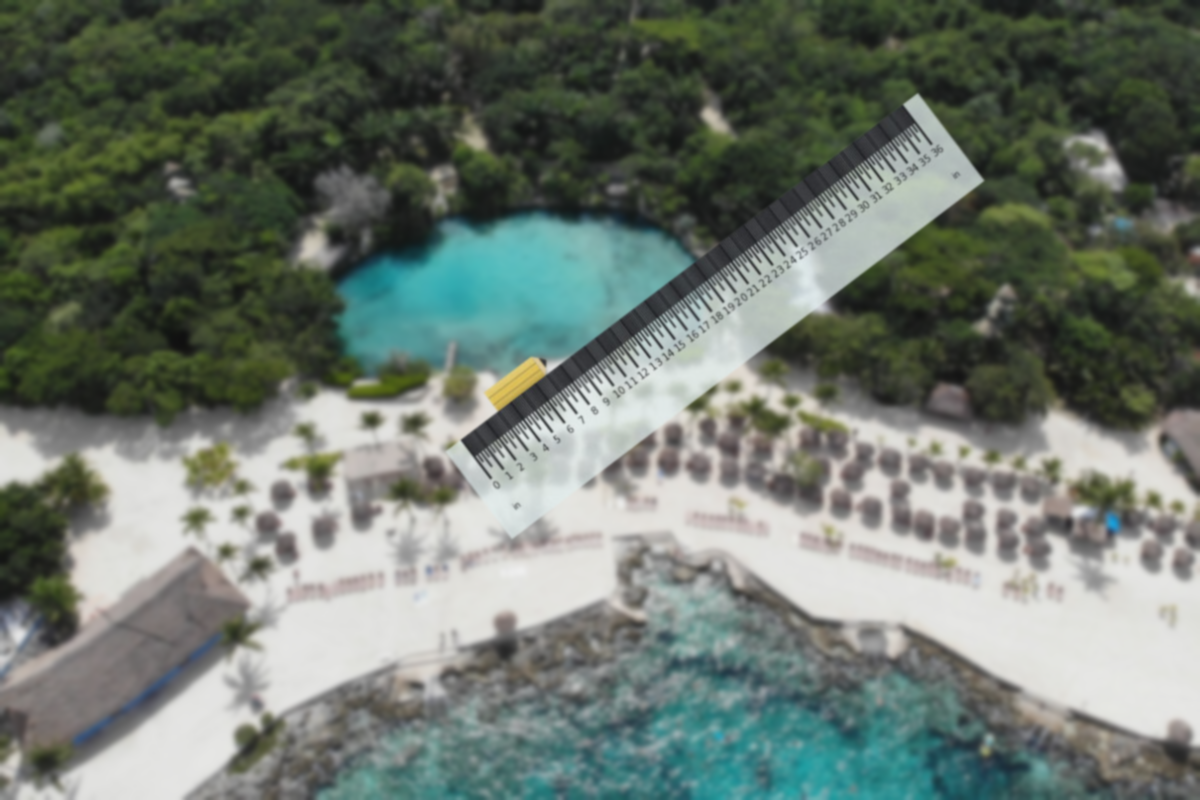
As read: 4.5 in
